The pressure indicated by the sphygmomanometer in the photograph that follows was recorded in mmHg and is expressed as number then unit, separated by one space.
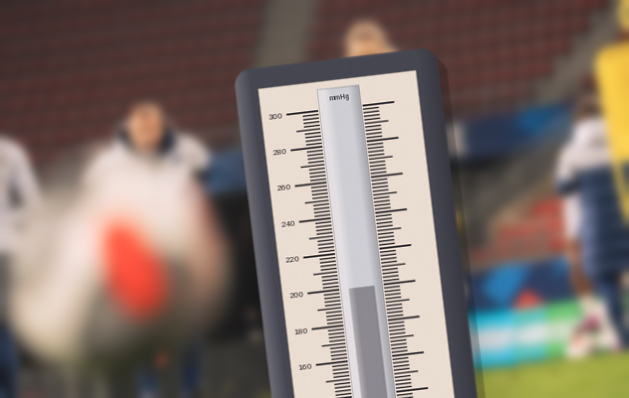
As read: 200 mmHg
